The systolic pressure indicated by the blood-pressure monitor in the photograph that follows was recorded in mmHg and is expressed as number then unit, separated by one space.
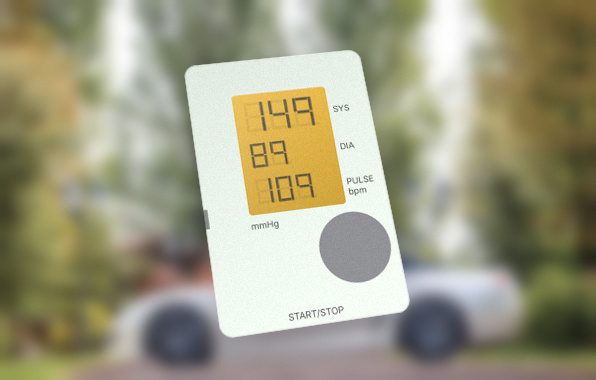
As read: 149 mmHg
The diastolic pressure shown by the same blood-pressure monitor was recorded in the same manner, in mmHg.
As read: 89 mmHg
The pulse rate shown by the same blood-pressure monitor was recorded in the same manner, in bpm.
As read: 109 bpm
